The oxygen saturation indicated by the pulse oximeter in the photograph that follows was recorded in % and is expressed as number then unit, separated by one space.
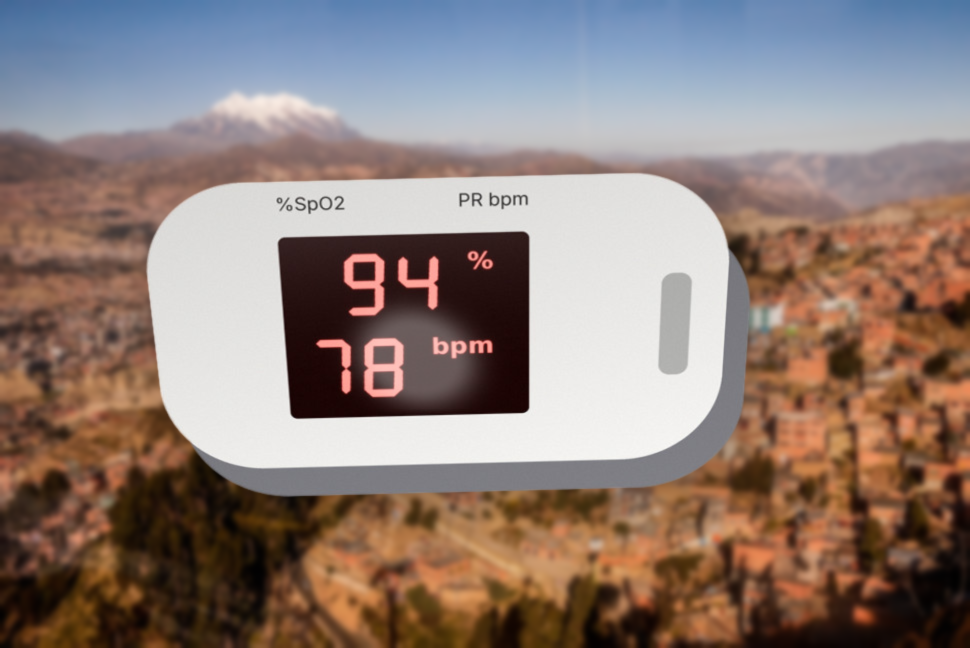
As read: 94 %
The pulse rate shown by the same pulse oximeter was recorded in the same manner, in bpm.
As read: 78 bpm
